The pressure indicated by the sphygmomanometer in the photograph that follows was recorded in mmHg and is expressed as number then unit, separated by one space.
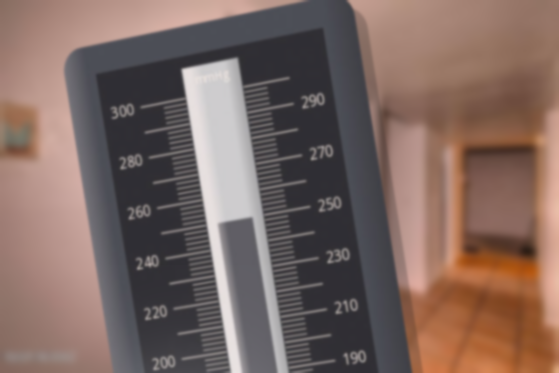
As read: 250 mmHg
